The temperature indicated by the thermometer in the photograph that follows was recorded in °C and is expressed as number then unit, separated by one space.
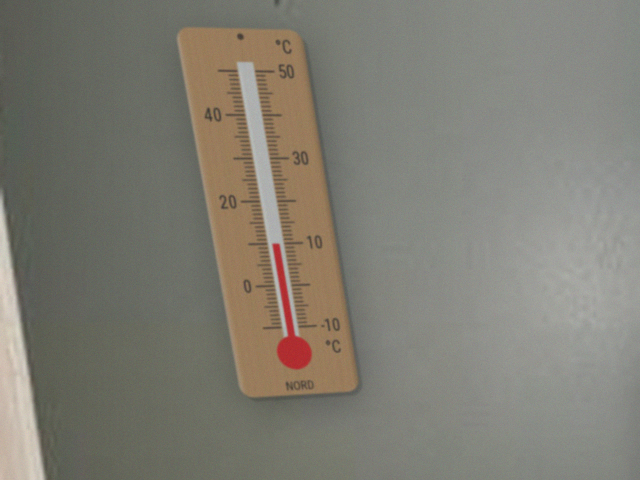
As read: 10 °C
